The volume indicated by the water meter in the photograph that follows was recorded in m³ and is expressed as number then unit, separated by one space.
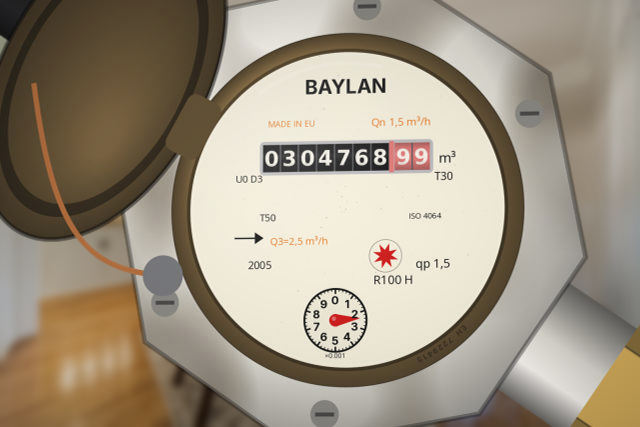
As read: 304768.992 m³
